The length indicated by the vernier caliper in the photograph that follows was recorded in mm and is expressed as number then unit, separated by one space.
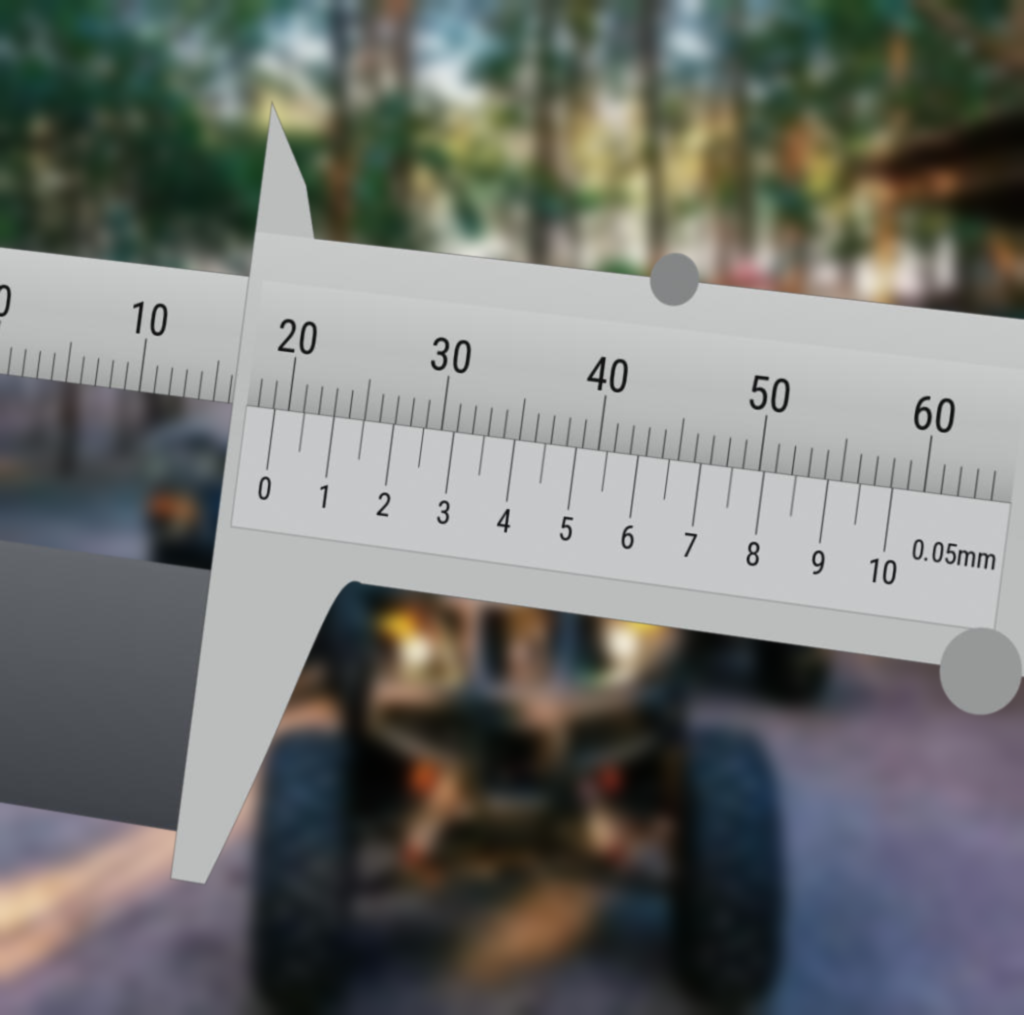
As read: 19.1 mm
